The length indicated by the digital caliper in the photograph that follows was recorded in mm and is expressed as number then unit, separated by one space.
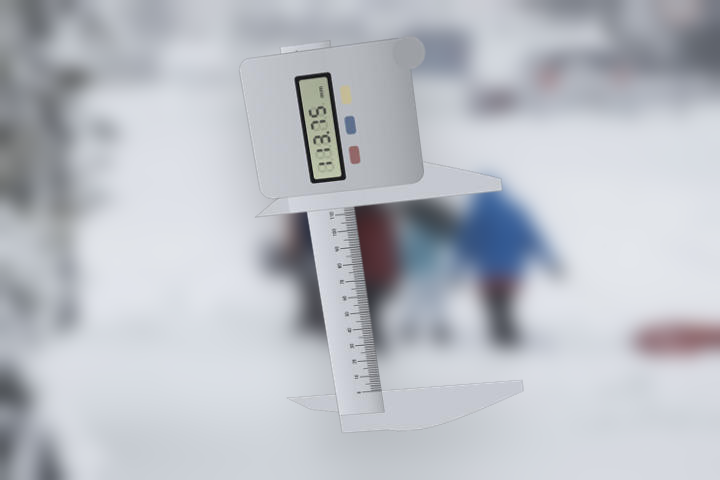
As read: 113.75 mm
